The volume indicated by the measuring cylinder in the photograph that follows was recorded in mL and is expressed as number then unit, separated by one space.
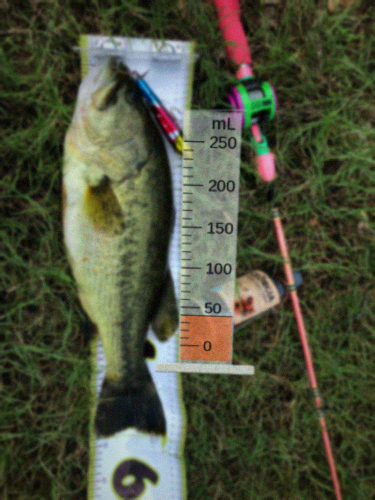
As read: 40 mL
